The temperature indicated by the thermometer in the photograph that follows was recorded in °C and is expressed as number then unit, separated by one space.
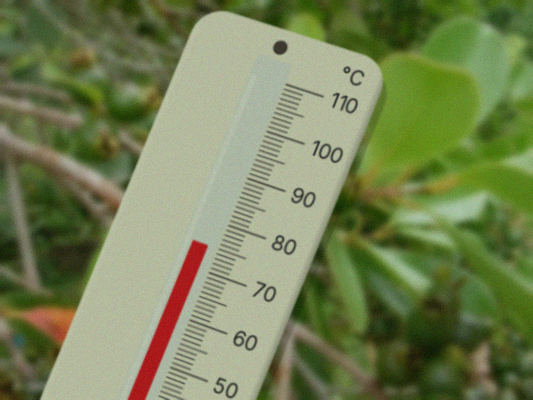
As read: 75 °C
